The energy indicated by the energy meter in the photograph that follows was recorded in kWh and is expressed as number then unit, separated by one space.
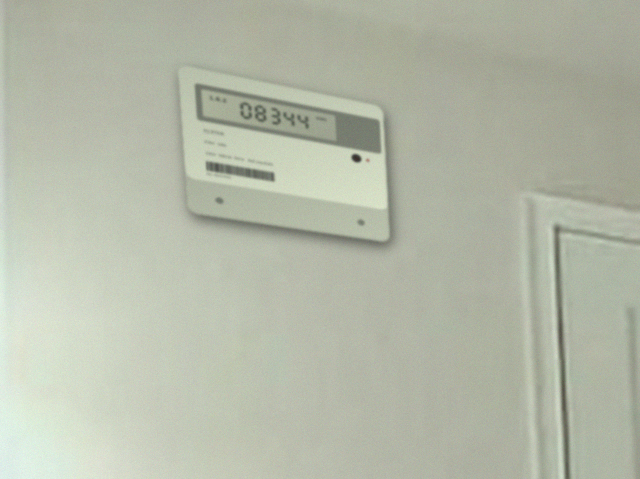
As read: 8344 kWh
